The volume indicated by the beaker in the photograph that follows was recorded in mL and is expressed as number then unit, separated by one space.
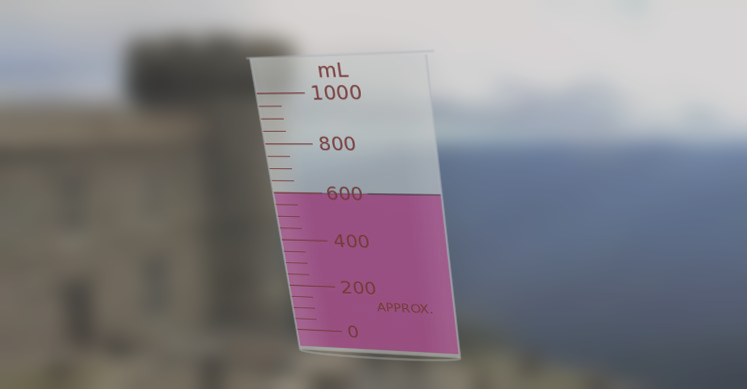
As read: 600 mL
